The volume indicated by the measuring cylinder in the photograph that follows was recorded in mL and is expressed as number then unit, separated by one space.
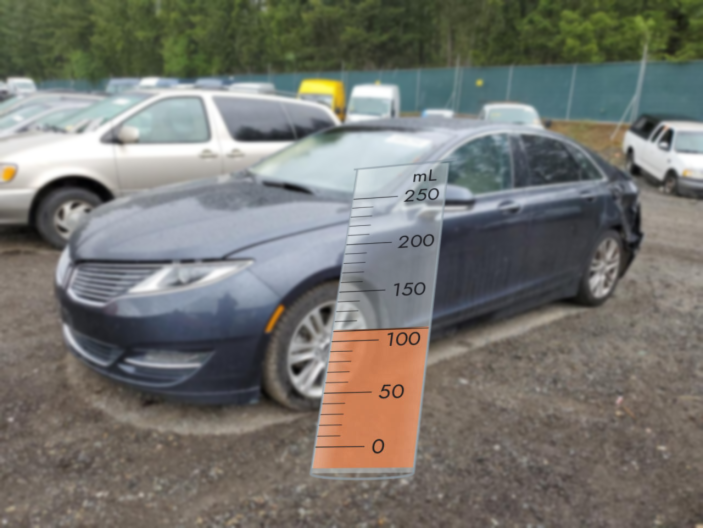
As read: 110 mL
